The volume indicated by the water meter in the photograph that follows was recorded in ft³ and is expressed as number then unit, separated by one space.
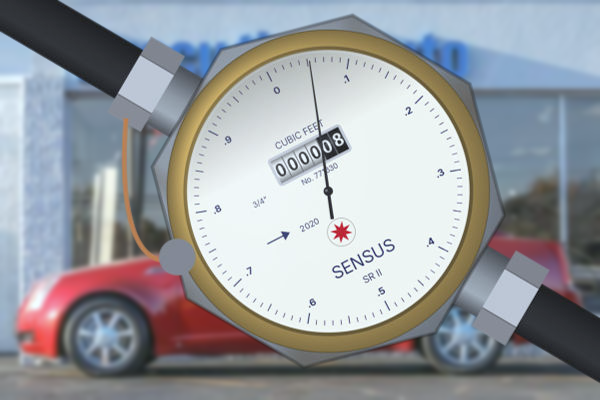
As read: 8.05 ft³
